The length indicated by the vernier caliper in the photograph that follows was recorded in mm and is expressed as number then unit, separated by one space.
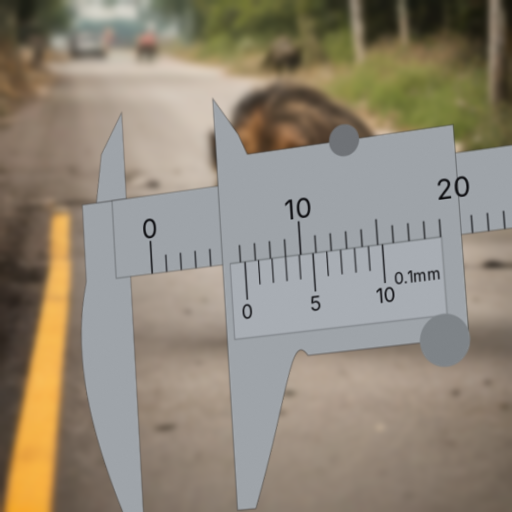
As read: 6.3 mm
